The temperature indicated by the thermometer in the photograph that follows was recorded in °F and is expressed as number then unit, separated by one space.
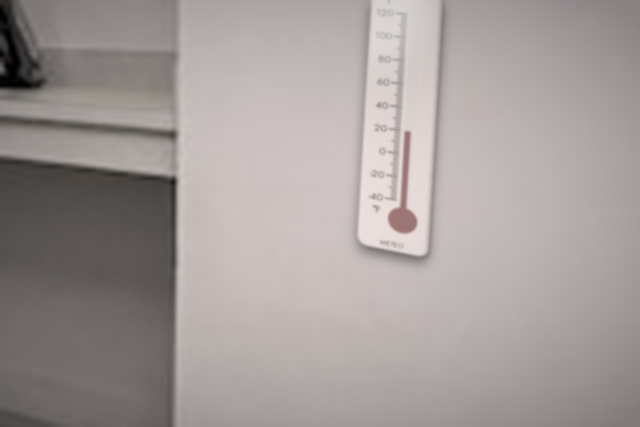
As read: 20 °F
